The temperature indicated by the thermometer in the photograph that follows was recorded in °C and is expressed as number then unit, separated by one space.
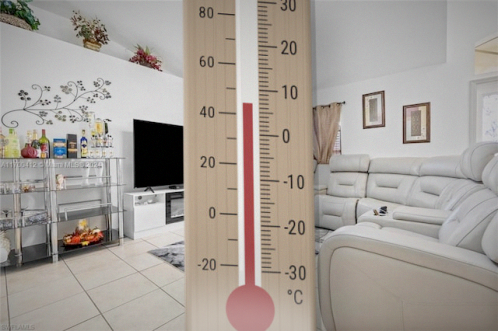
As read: 7 °C
